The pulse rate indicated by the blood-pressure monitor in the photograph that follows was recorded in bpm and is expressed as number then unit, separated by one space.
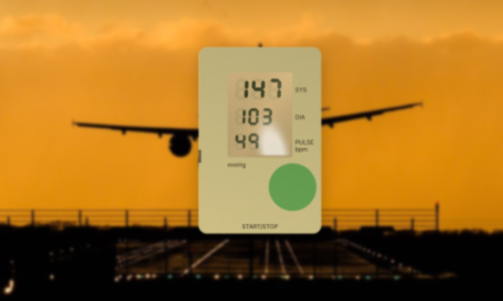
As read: 49 bpm
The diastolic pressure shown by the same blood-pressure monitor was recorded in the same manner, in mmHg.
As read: 103 mmHg
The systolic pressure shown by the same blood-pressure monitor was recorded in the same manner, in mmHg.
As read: 147 mmHg
